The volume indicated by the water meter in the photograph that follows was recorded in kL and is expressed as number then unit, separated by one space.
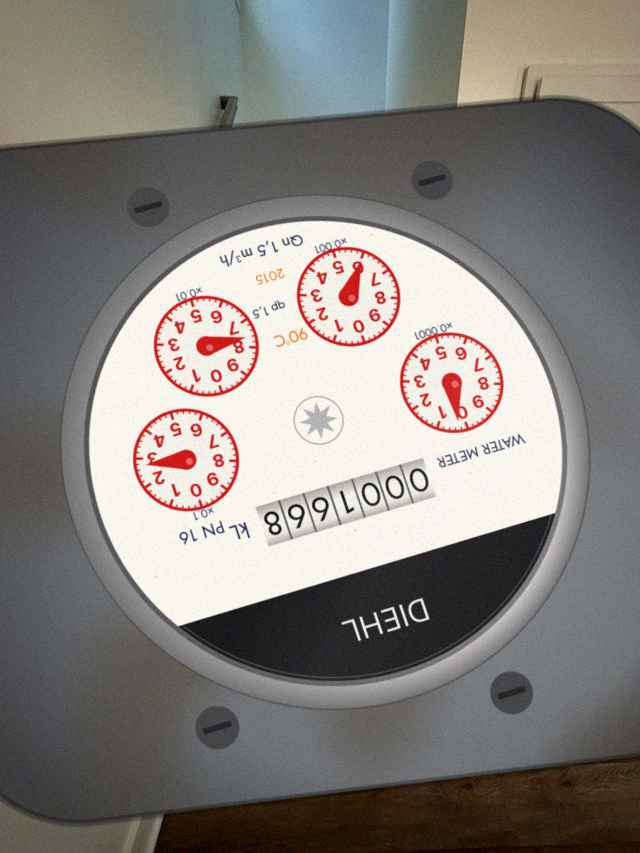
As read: 1668.2760 kL
